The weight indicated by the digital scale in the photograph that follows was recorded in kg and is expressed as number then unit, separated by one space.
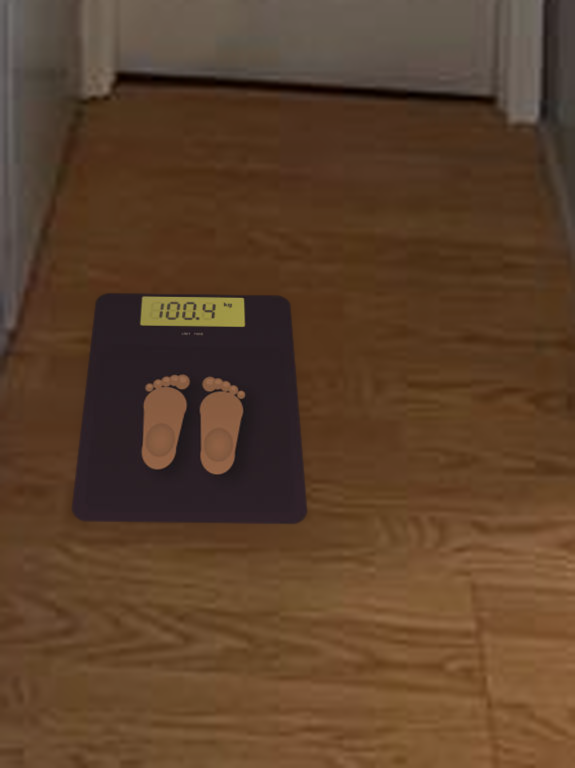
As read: 100.4 kg
